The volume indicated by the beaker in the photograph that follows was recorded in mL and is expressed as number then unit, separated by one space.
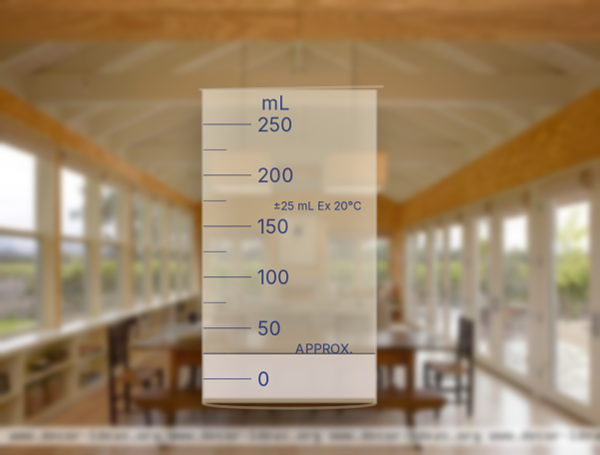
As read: 25 mL
